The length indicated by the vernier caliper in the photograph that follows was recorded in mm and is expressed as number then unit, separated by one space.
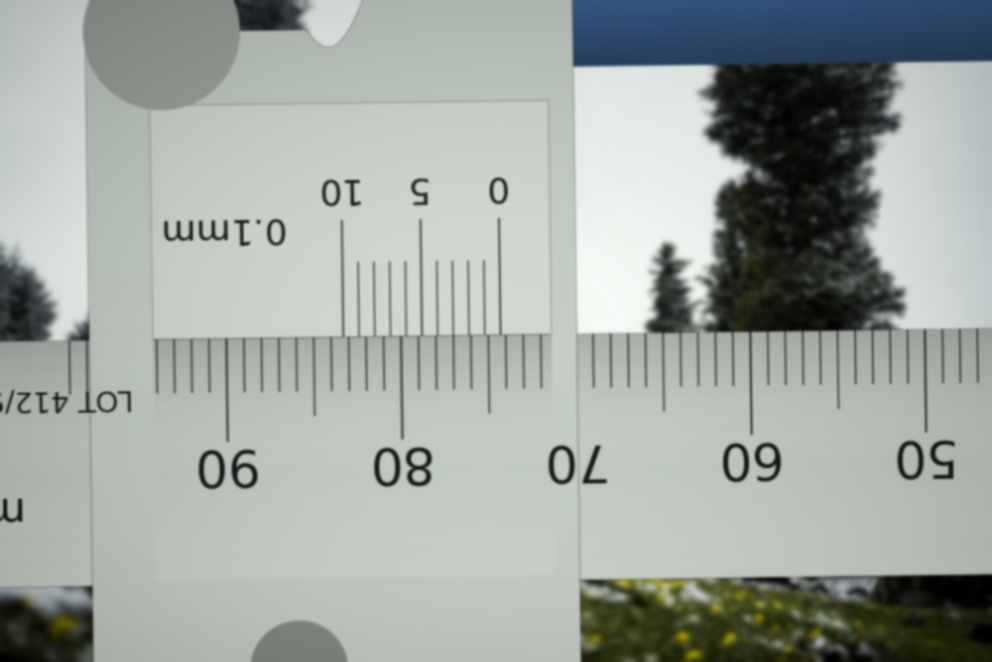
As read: 74.3 mm
